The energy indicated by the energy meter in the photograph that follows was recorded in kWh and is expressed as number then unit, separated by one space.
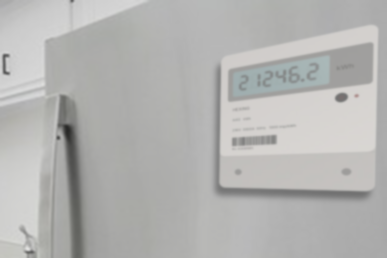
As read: 21246.2 kWh
